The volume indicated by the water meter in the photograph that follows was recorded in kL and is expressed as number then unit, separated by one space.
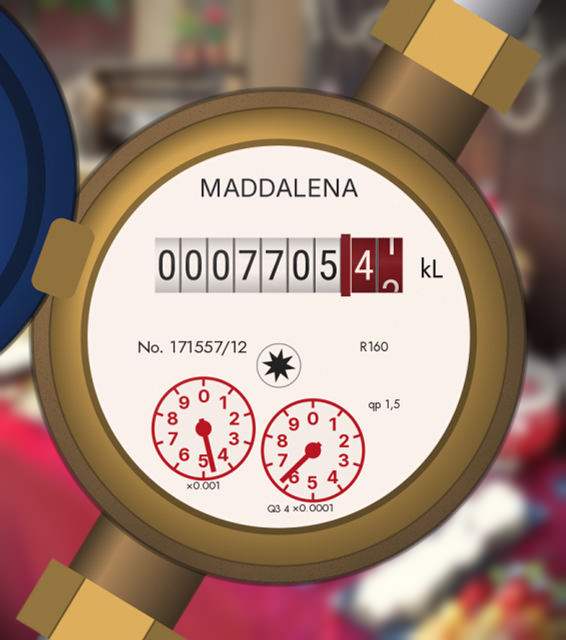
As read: 7705.4146 kL
